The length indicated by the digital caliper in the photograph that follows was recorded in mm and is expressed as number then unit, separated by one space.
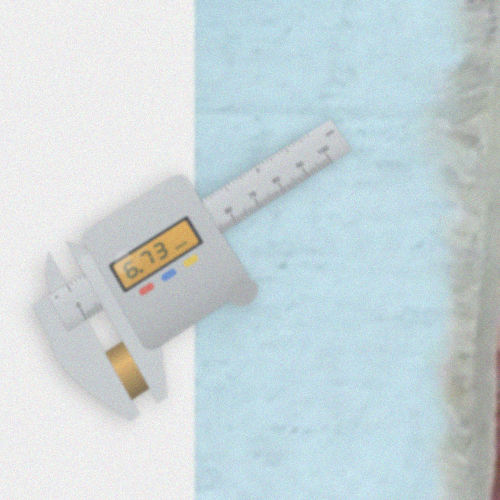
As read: 6.73 mm
